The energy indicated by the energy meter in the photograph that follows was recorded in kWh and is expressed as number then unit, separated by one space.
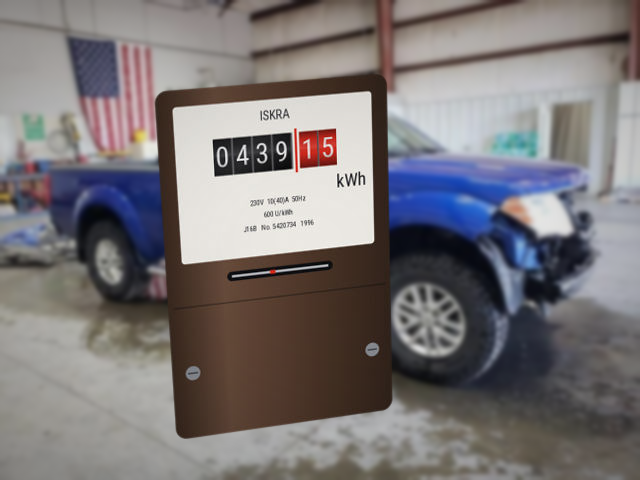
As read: 439.15 kWh
